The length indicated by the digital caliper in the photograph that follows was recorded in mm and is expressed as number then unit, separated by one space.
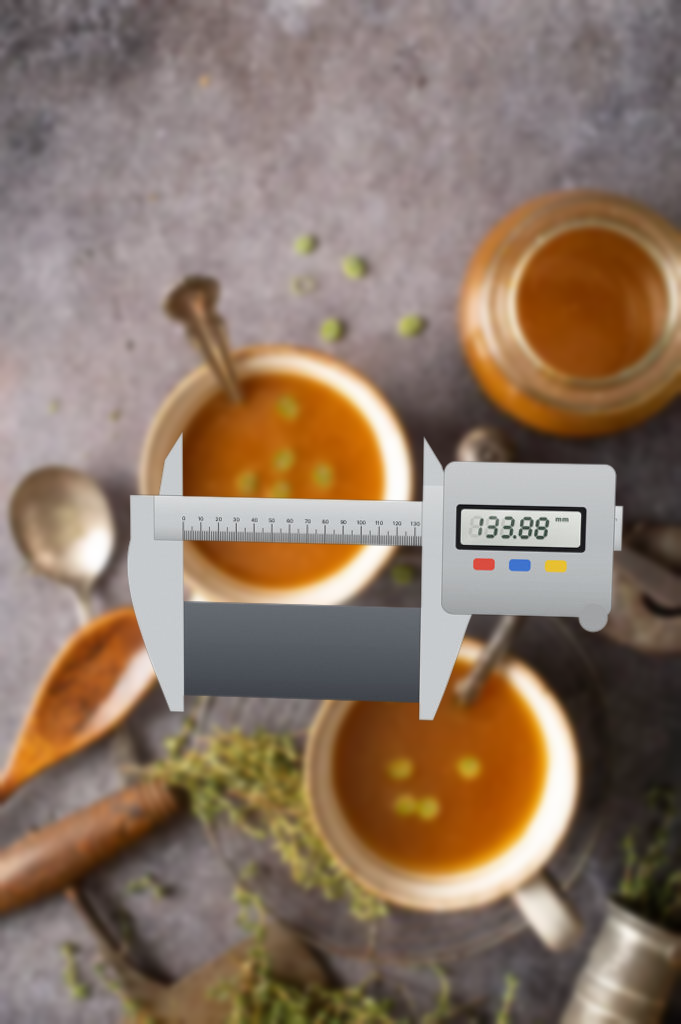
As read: 133.88 mm
